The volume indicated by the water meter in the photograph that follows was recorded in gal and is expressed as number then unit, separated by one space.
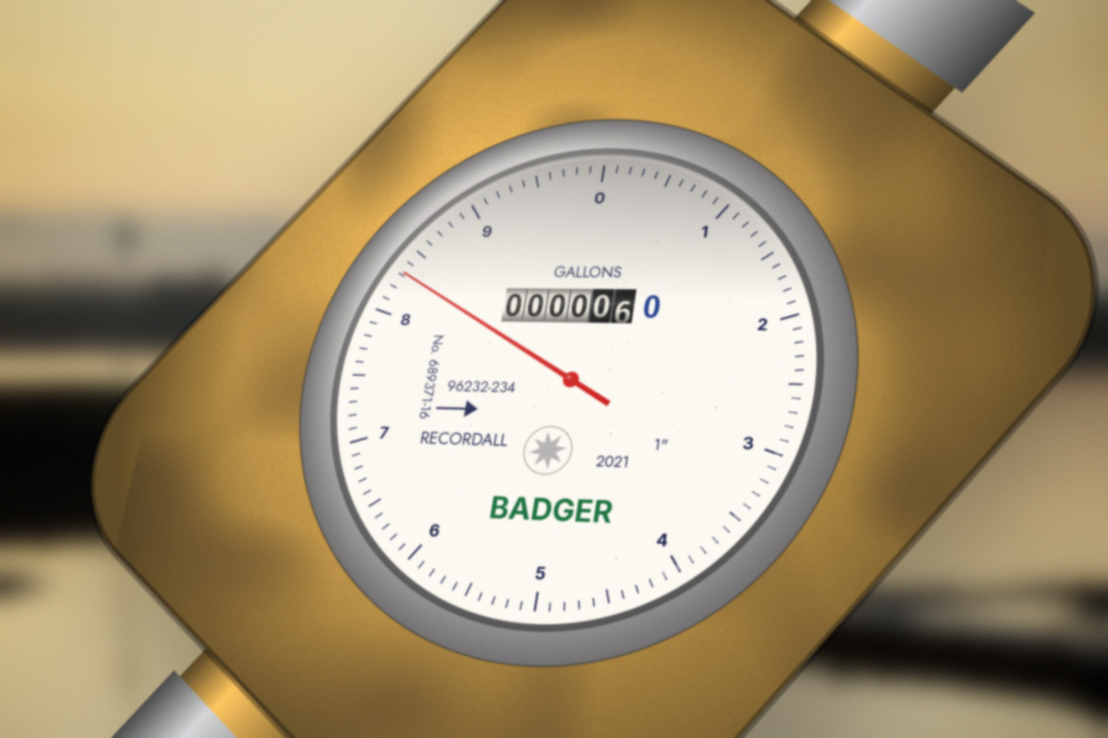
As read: 58.3 gal
